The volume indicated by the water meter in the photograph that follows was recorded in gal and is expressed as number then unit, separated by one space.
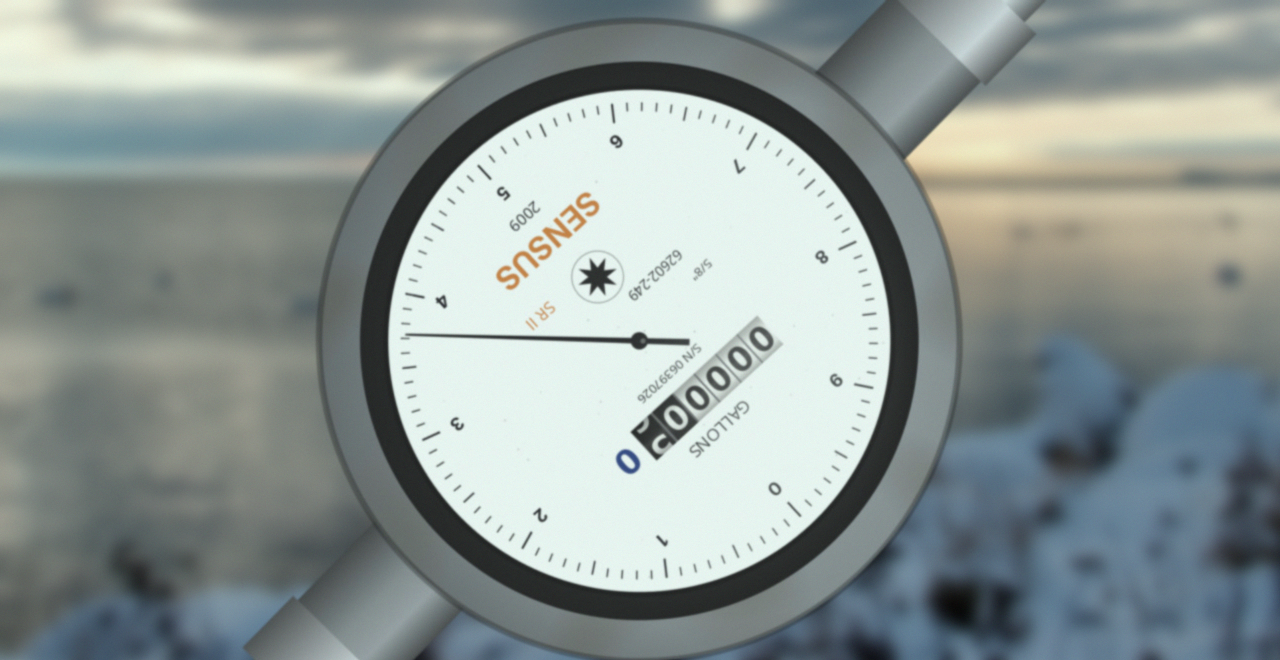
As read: 53.7 gal
